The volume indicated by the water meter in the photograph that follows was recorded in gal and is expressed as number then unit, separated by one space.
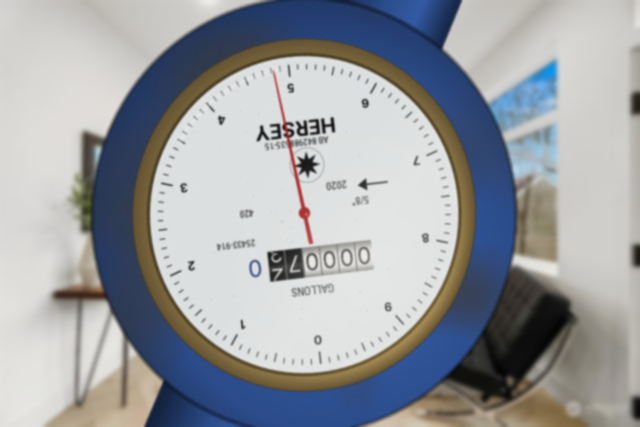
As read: 724.8 gal
